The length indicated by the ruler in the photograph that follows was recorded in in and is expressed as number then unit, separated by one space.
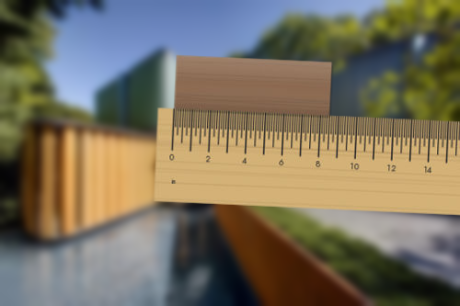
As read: 8.5 in
